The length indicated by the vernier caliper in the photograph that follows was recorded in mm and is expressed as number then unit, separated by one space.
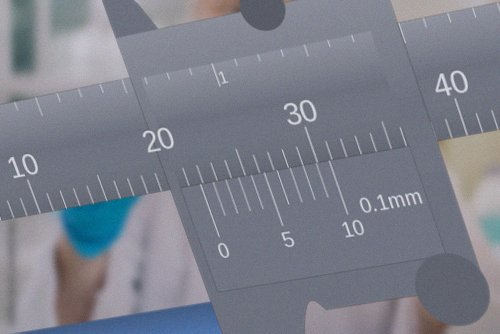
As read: 21.8 mm
